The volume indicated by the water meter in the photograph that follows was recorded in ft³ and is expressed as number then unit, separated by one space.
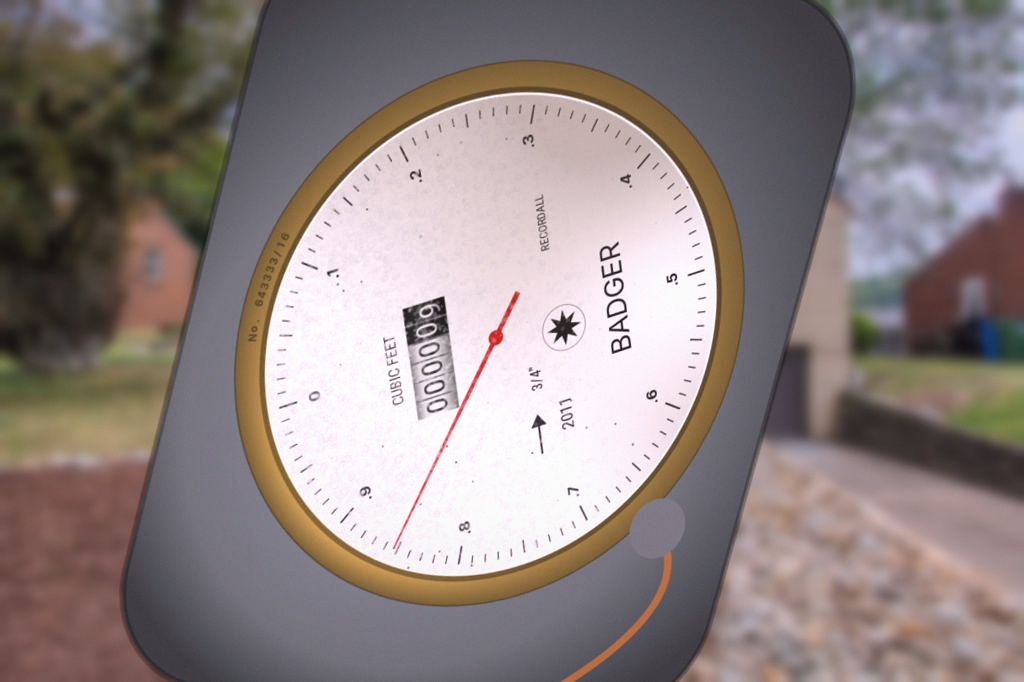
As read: 8.85 ft³
